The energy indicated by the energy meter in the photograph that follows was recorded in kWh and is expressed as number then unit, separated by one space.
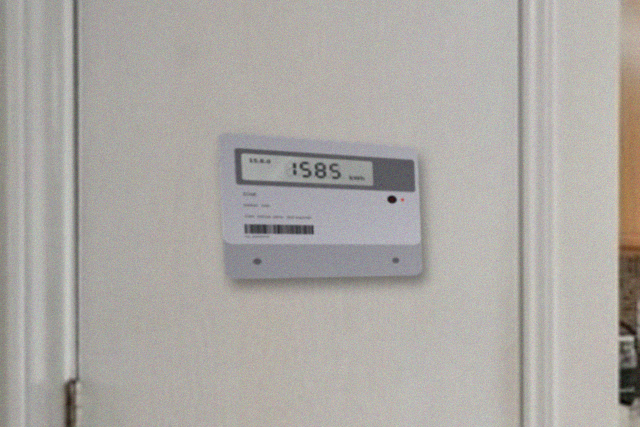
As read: 1585 kWh
